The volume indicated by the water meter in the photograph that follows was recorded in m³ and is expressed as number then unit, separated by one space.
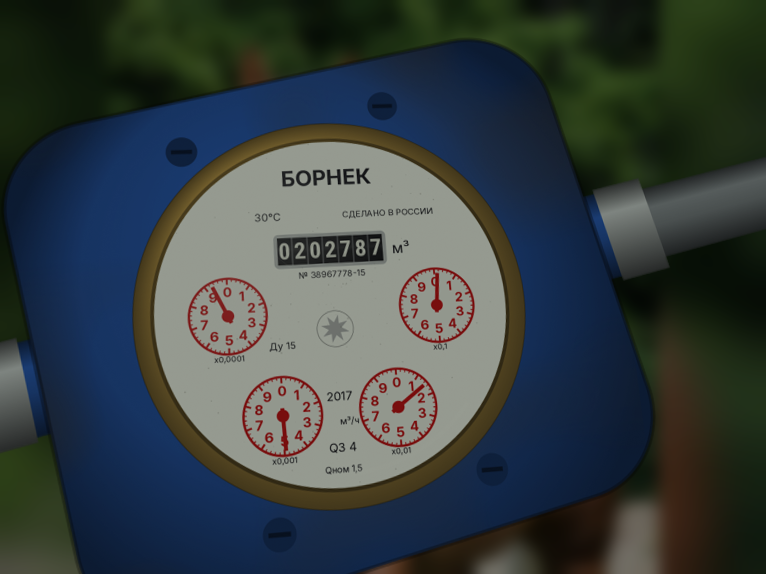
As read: 202787.0149 m³
